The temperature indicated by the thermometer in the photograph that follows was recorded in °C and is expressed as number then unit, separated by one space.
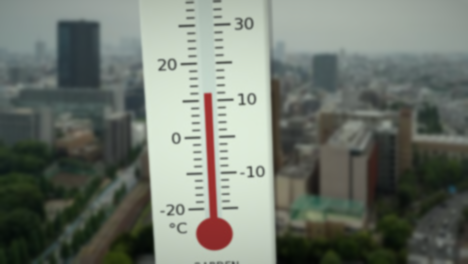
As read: 12 °C
